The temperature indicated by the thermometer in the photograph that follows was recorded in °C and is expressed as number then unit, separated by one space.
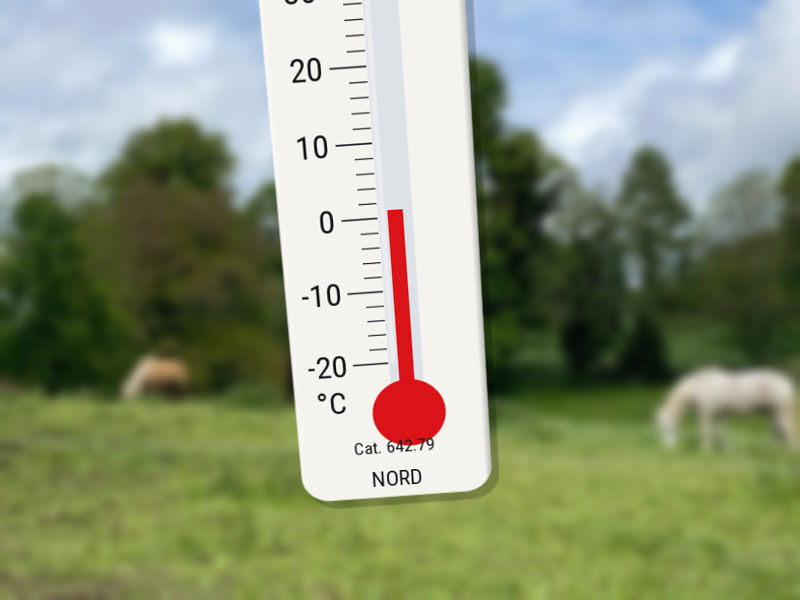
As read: 1 °C
